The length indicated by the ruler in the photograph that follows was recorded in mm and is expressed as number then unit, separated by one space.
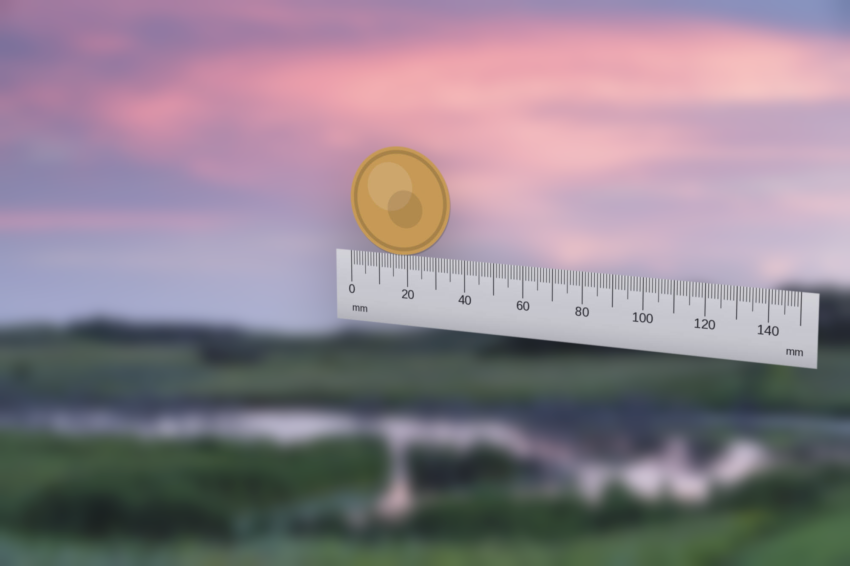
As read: 35 mm
